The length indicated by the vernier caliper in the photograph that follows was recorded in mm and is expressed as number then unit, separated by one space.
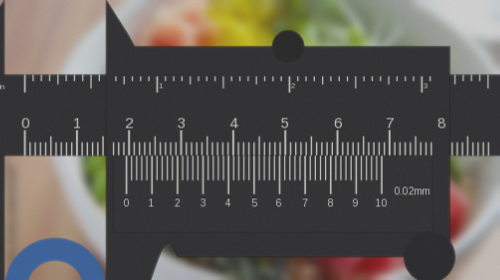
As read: 19.5 mm
